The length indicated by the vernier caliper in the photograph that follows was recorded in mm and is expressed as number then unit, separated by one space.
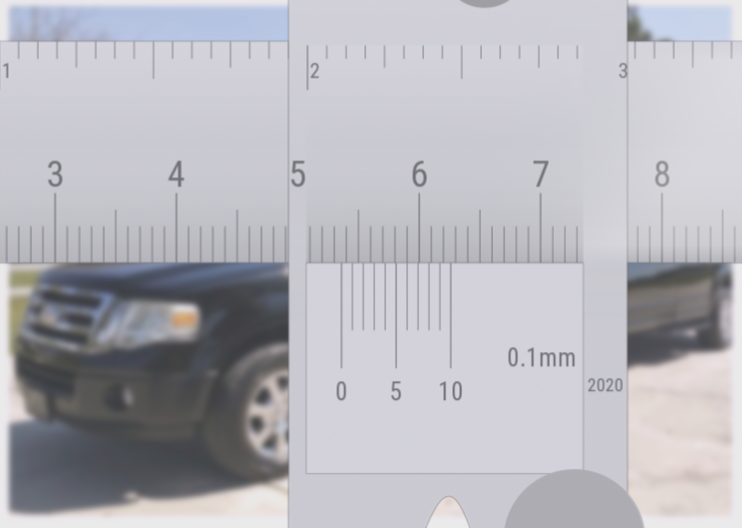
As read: 53.6 mm
